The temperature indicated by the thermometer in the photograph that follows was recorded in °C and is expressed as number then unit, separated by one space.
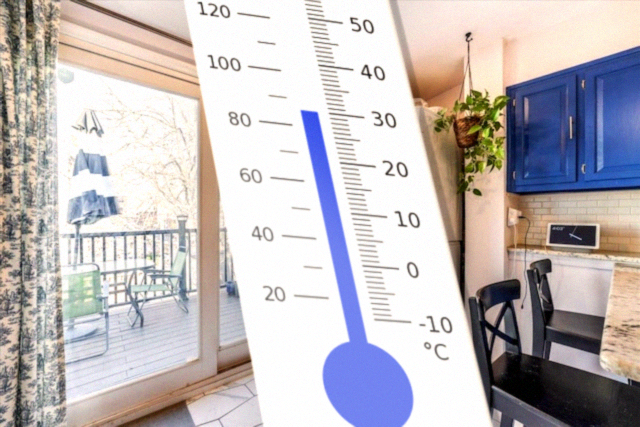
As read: 30 °C
